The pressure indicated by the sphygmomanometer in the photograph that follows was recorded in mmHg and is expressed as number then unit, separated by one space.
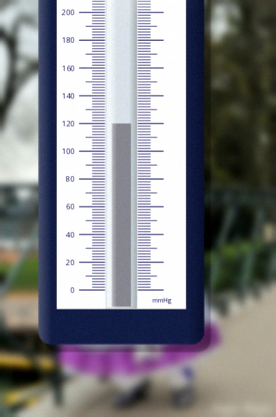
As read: 120 mmHg
